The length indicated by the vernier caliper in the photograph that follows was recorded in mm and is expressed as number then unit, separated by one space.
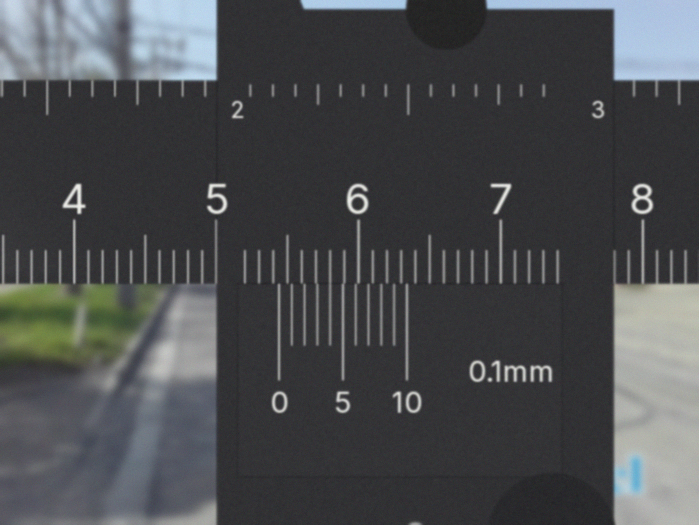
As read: 54.4 mm
